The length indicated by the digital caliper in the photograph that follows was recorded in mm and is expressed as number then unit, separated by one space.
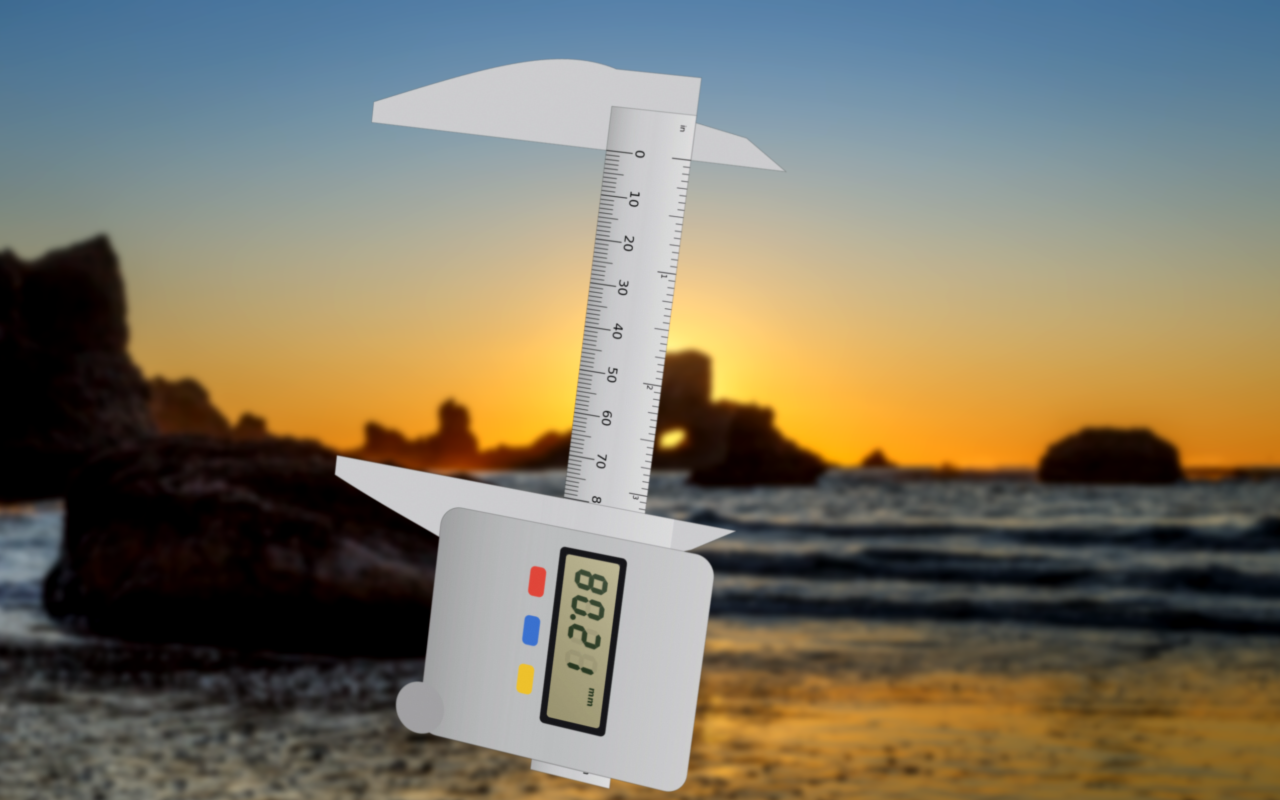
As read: 80.21 mm
